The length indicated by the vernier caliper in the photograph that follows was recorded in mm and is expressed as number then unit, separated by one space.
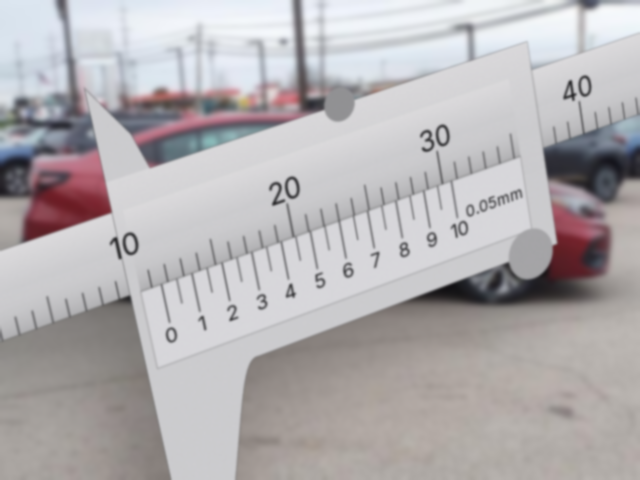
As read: 11.6 mm
